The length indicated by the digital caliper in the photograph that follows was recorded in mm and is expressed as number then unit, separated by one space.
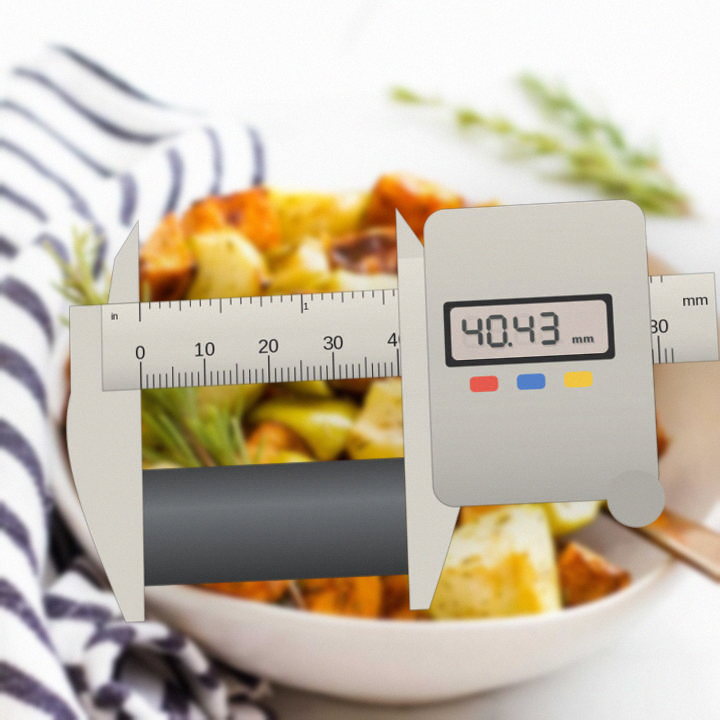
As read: 40.43 mm
